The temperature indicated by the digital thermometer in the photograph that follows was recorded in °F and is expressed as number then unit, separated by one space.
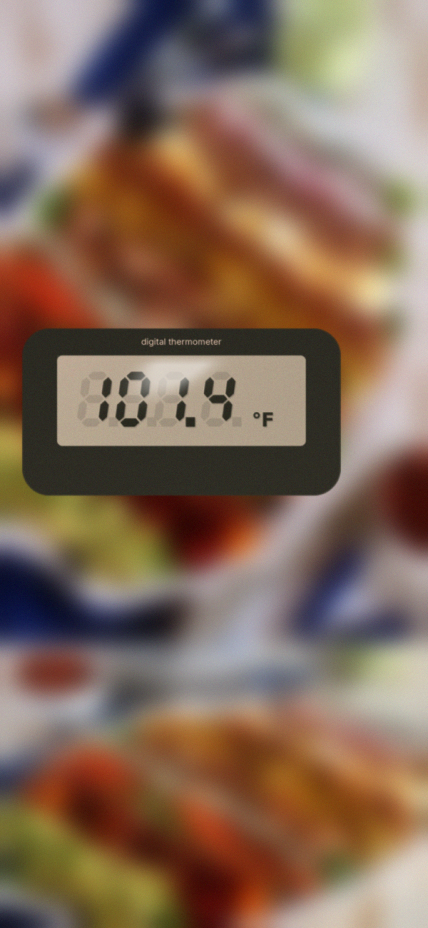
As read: 101.4 °F
